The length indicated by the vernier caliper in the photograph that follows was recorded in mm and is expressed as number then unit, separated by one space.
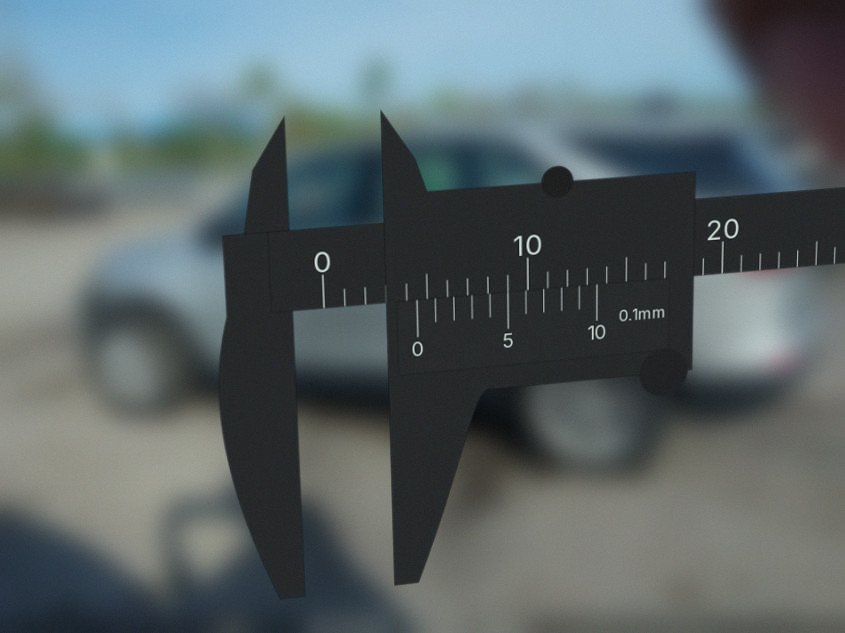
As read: 4.5 mm
